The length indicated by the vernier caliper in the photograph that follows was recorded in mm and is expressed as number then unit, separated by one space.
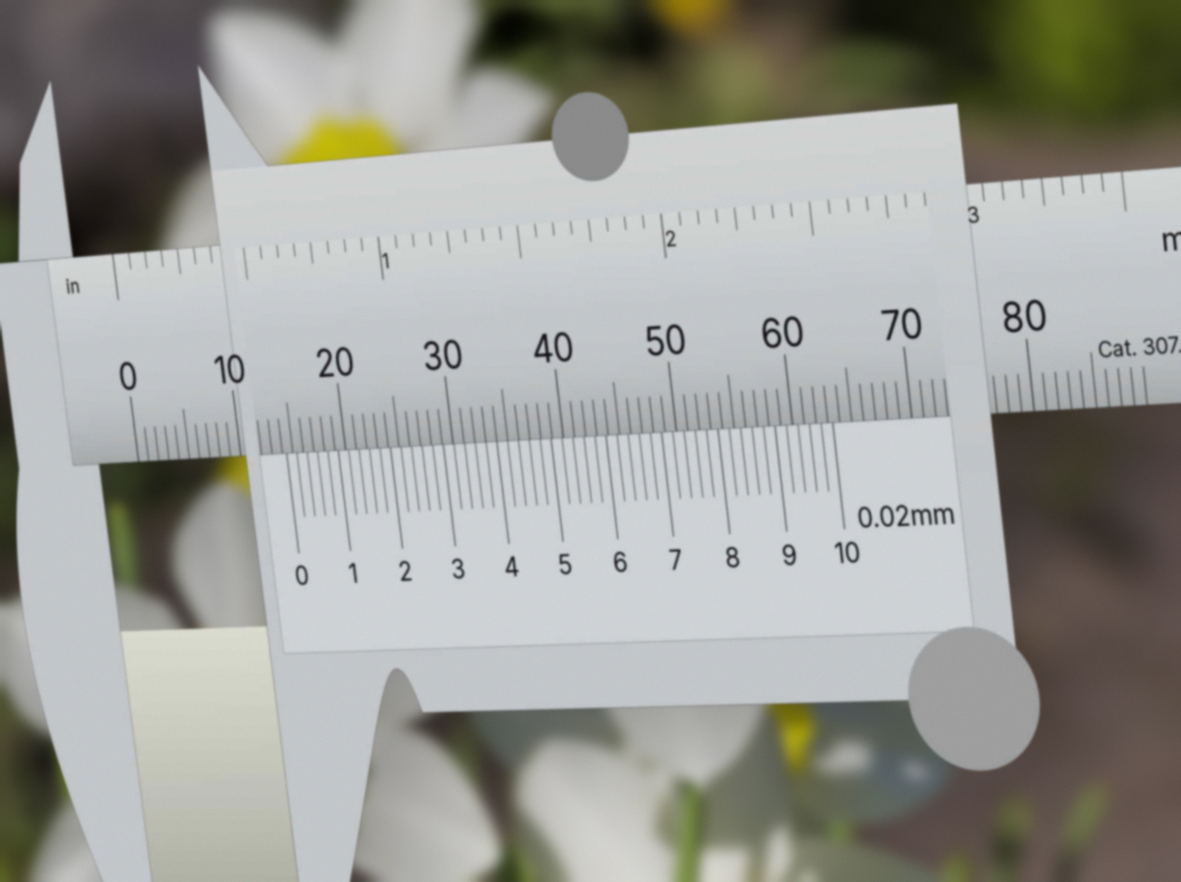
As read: 14.4 mm
